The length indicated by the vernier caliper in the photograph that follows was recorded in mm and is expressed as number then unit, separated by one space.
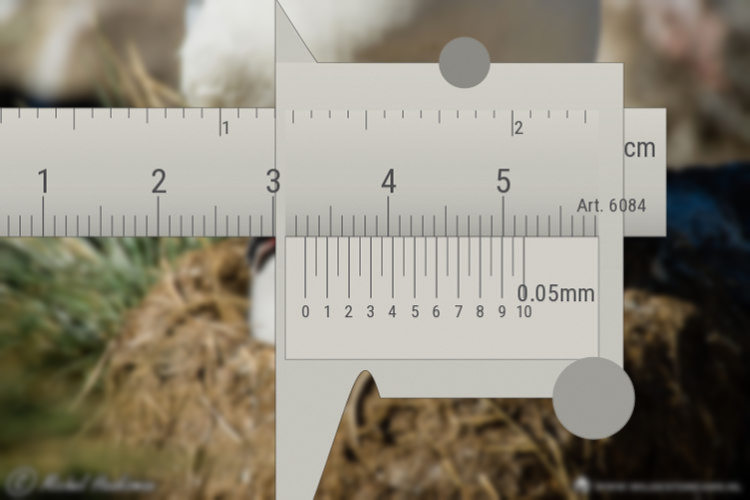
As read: 32.8 mm
